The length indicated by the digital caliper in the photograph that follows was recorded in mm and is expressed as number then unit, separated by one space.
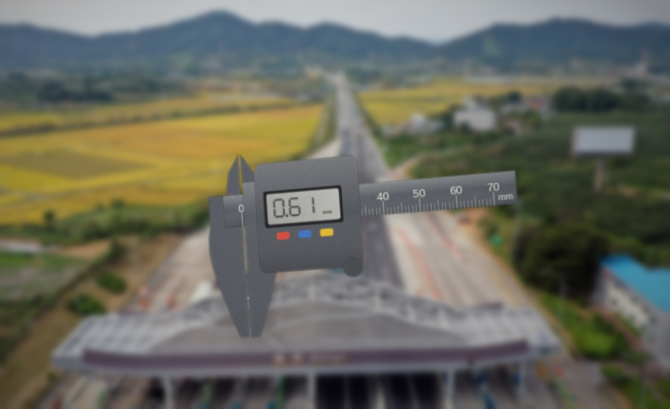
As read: 0.61 mm
